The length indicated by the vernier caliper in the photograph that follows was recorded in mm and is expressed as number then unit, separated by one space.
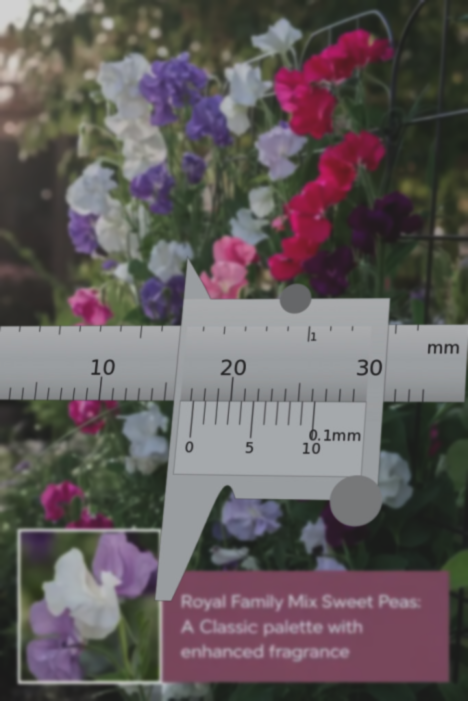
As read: 17.2 mm
